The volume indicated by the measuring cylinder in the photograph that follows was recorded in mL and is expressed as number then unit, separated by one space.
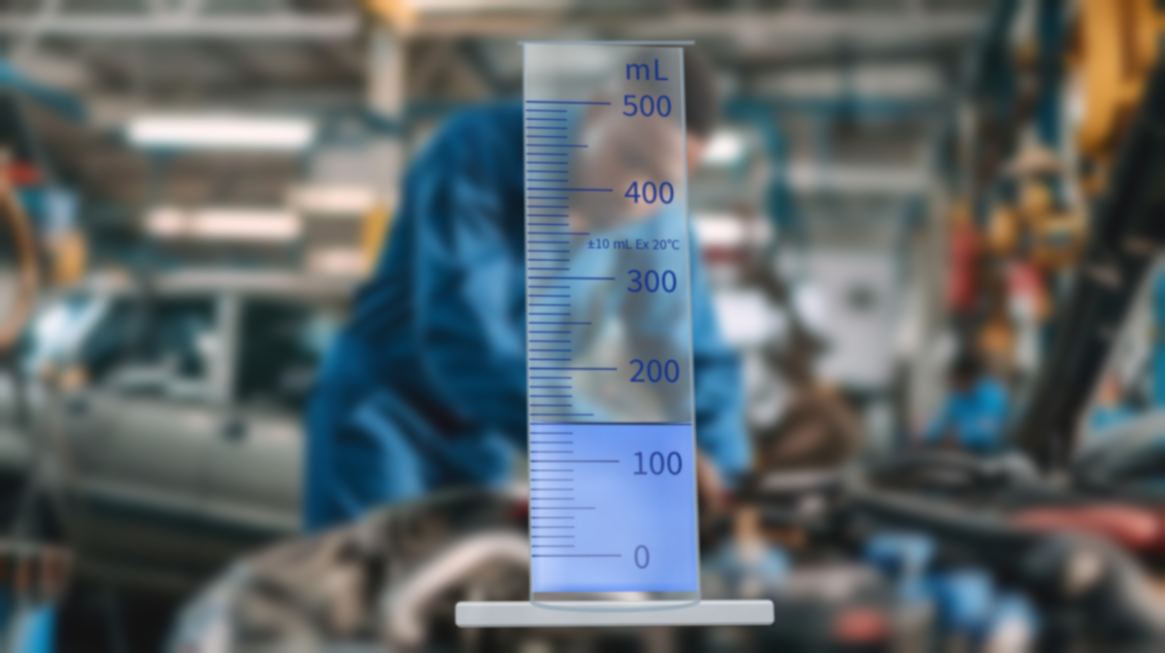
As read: 140 mL
